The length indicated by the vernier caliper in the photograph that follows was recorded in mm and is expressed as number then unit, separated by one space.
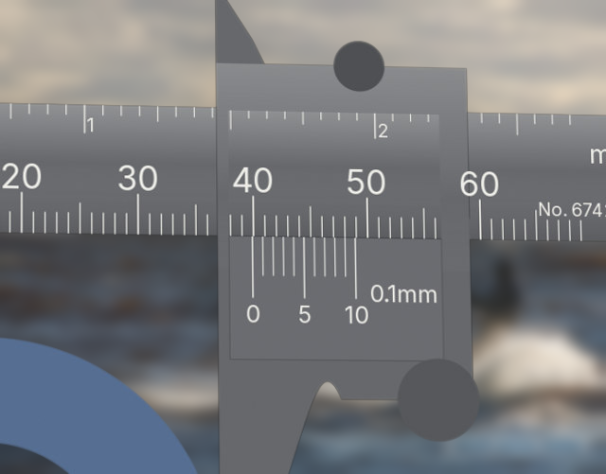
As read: 39.9 mm
